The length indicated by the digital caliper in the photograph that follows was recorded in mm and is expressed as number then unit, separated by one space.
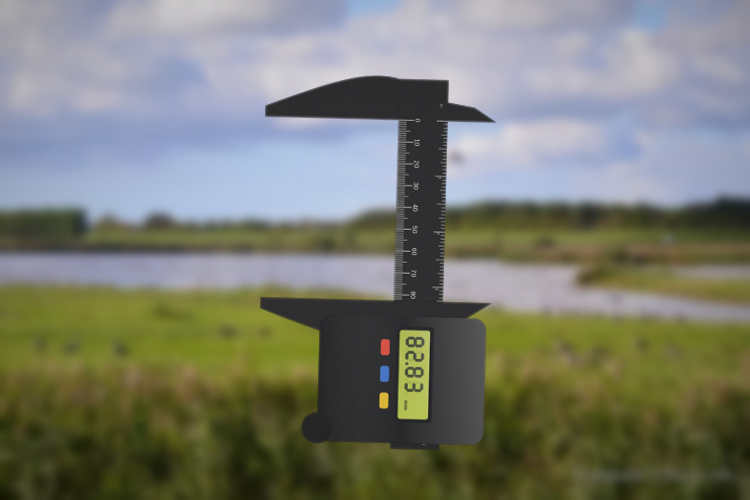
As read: 82.83 mm
